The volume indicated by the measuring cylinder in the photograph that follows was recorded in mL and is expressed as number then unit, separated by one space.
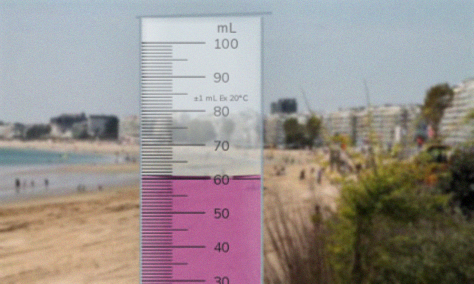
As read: 60 mL
